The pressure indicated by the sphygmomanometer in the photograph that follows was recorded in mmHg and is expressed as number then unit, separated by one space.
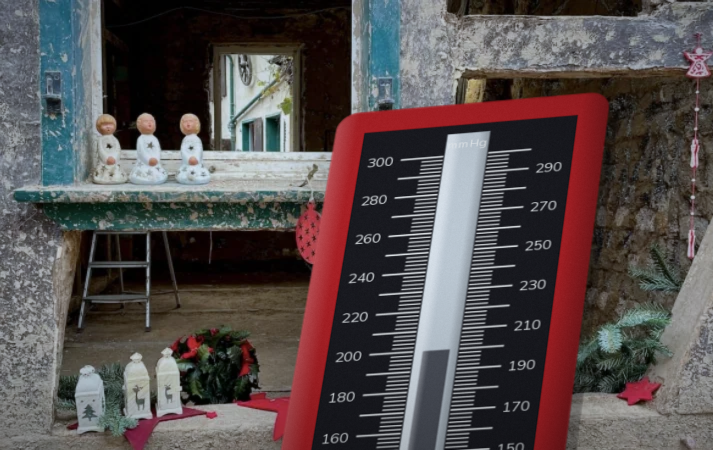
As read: 200 mmHg
